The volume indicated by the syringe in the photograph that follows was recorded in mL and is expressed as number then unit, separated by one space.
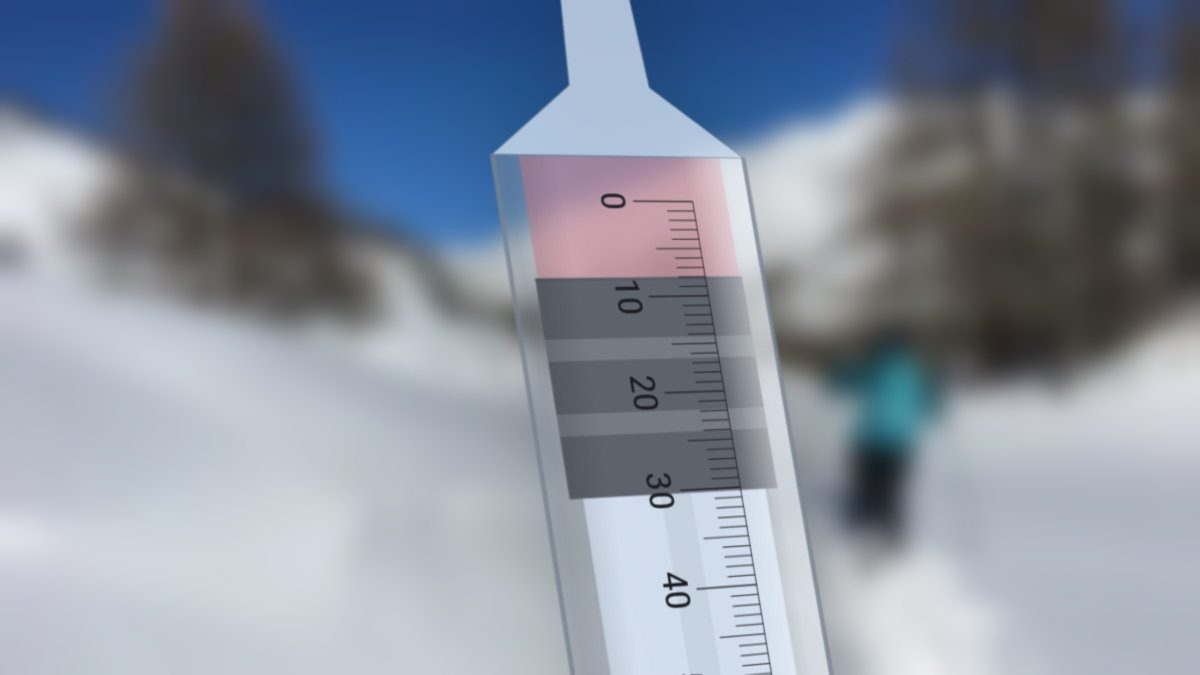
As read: 8 mL
